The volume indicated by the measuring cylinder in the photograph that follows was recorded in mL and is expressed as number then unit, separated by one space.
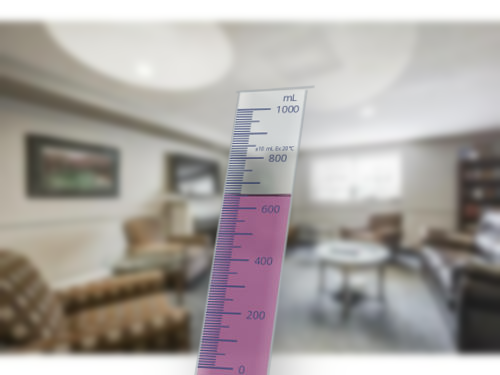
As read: 650 mL
